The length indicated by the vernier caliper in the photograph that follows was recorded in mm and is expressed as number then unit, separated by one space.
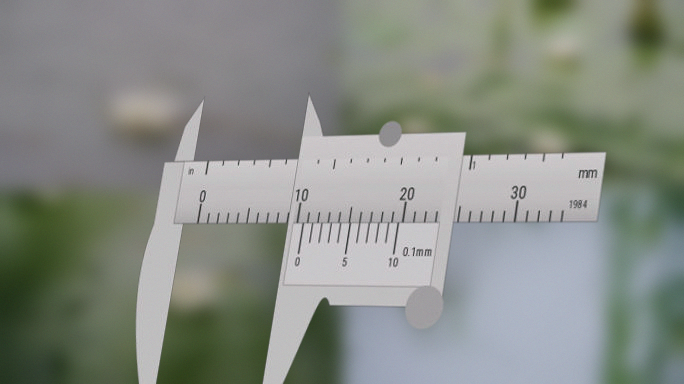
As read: 10.6 mm
